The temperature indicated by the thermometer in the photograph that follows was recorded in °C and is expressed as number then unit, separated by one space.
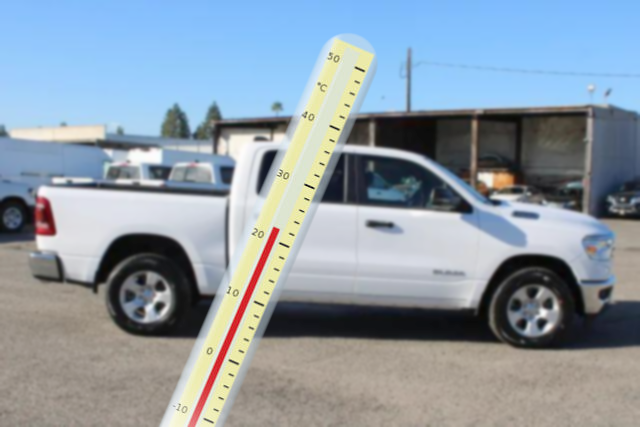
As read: 22 °C
